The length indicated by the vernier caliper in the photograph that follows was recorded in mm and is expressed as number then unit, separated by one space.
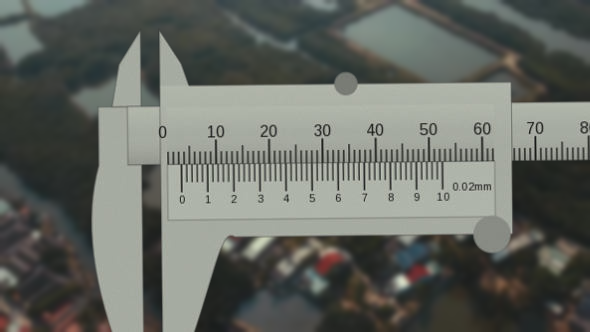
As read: 3.5 mm
